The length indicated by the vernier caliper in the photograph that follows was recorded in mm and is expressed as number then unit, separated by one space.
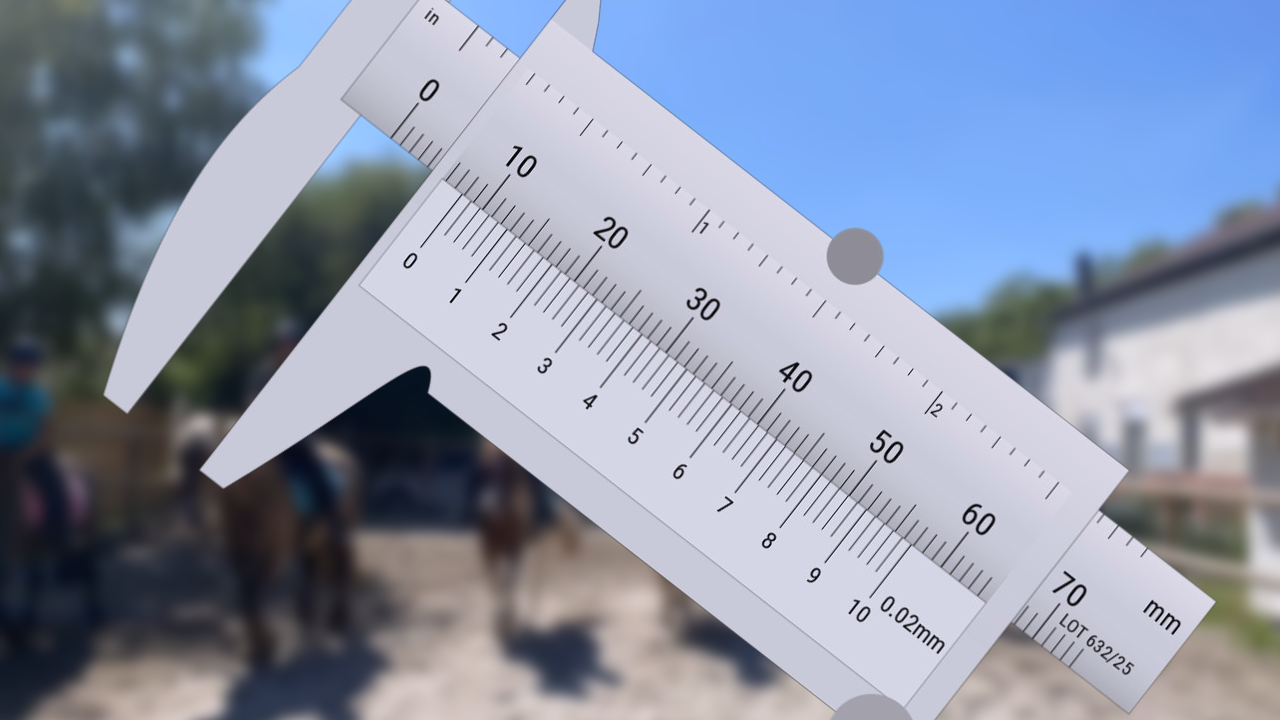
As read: 7.8 mm
